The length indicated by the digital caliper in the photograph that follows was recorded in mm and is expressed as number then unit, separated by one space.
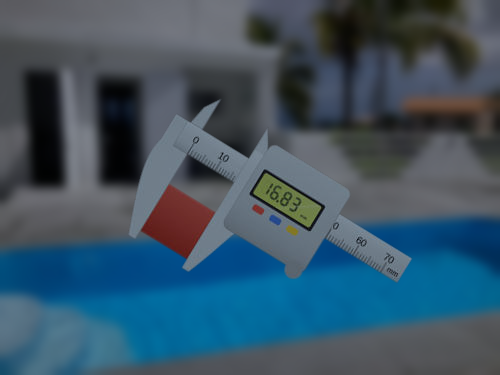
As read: 16.83 mm
